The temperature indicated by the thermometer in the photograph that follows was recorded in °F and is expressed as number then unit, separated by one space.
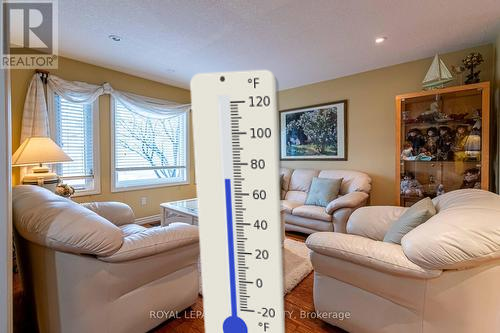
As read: 70 °F
